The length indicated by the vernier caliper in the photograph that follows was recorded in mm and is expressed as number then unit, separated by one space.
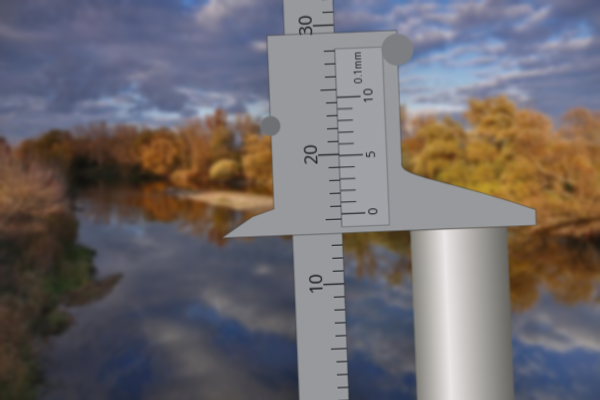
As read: 15.4 mm
